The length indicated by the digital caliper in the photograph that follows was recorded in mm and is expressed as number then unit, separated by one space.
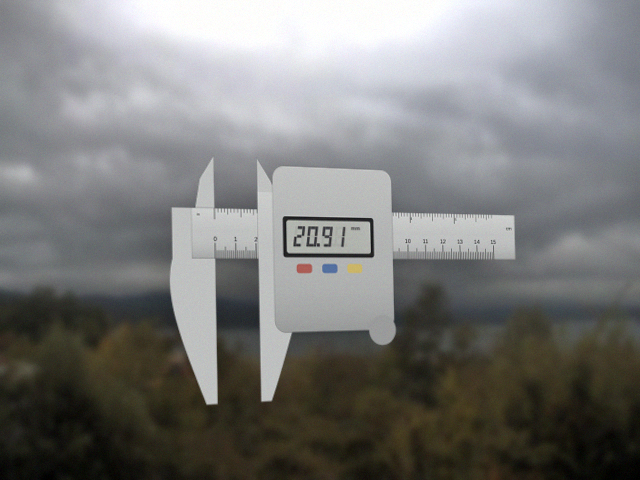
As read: 20.91 mm
